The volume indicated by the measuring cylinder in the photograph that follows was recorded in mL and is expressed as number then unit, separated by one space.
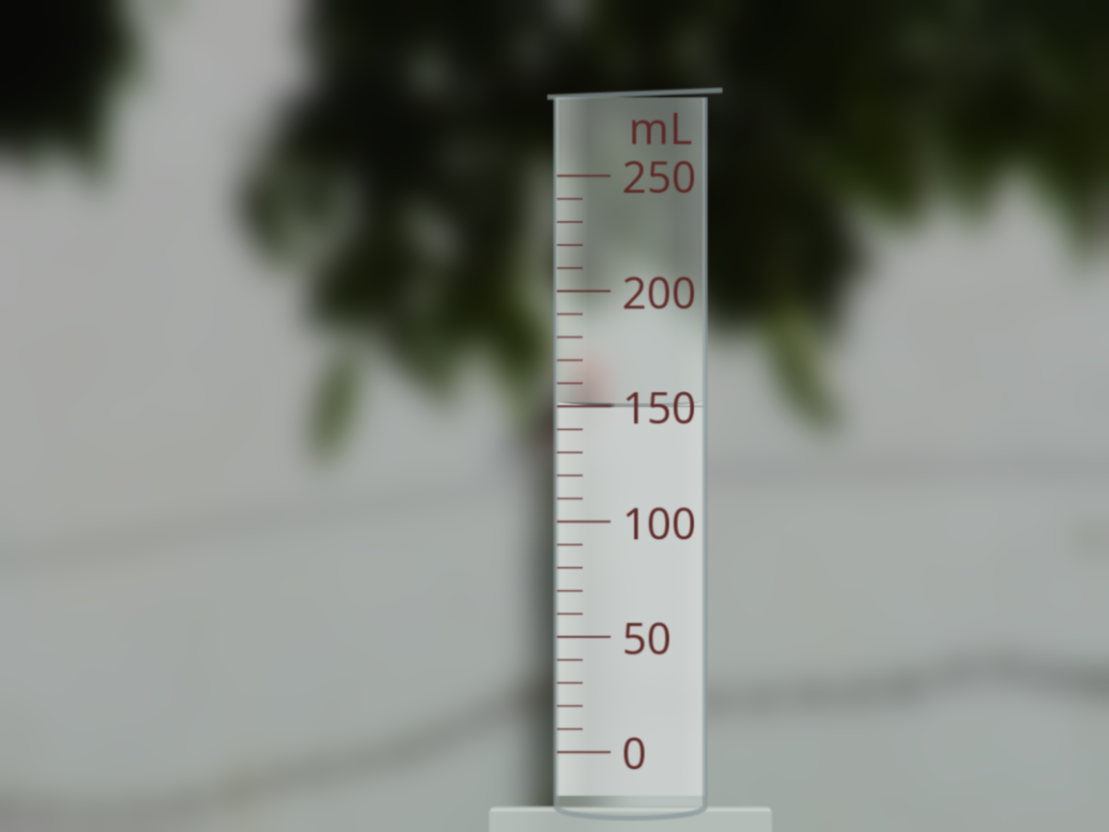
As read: 150 mL
